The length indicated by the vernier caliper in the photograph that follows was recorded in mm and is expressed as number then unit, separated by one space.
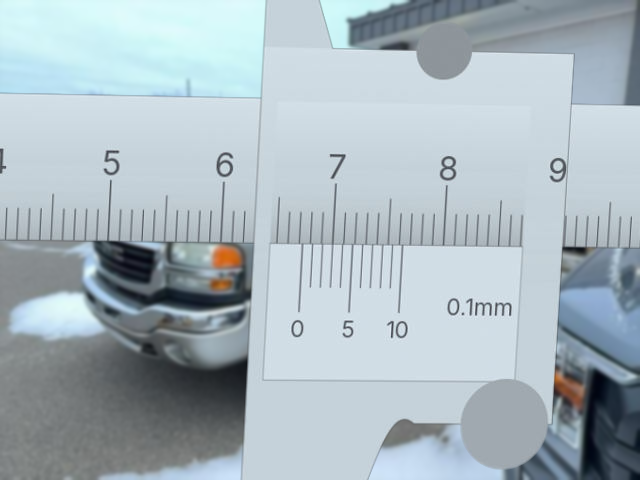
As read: 67.3 mm
